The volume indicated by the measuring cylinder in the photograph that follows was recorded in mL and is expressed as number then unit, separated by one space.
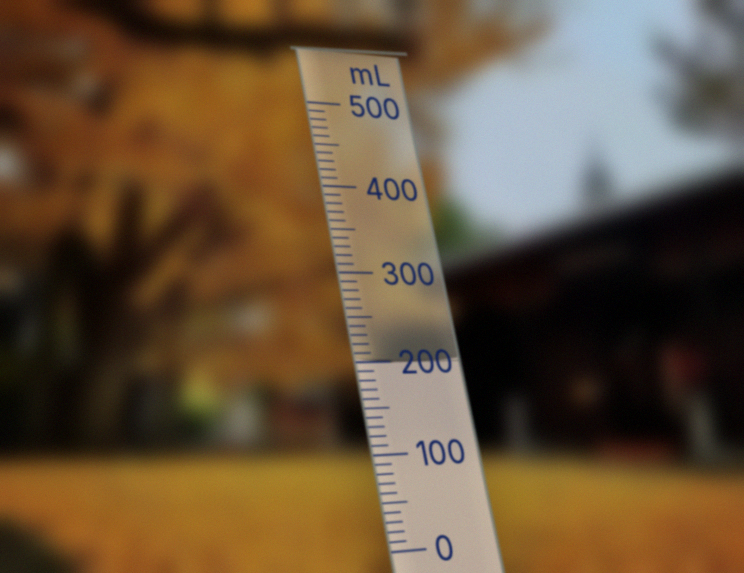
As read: 200 mL
